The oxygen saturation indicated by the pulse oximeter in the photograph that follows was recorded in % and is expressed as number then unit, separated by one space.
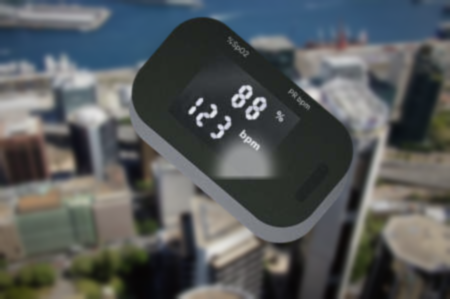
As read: 88 %
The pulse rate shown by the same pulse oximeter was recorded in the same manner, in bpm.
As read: 123 bpm
